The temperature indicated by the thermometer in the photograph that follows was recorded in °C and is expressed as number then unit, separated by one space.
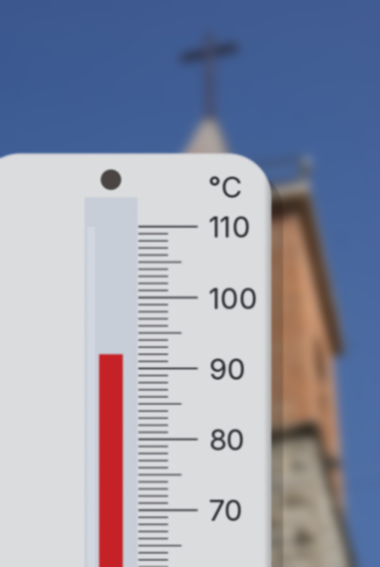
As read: 92 °C
